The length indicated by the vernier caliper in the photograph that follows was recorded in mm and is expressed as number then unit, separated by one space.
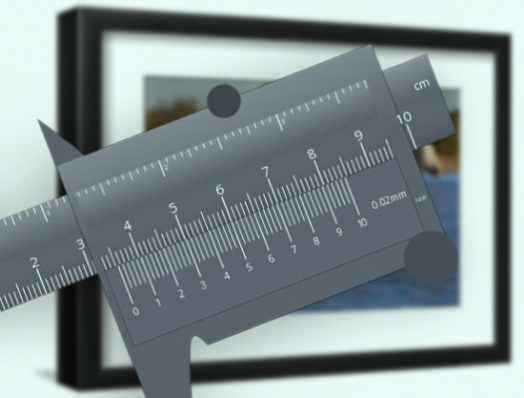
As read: 35.5 mm
